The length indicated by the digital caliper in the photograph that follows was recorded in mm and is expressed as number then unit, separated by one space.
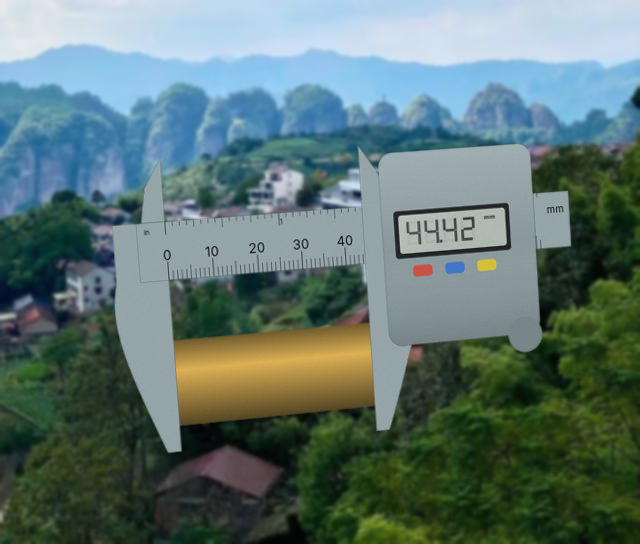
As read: 44.42 mm
